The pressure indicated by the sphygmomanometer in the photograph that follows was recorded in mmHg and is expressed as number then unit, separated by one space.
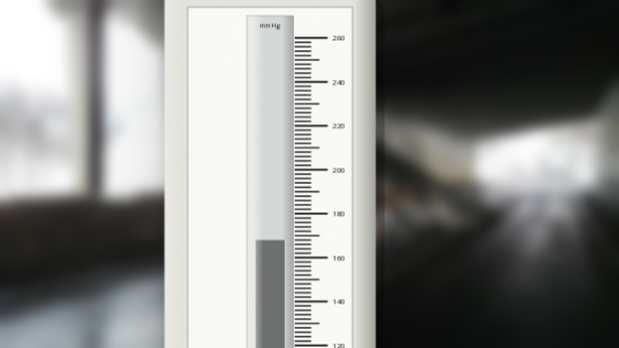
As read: 168 mmHg
